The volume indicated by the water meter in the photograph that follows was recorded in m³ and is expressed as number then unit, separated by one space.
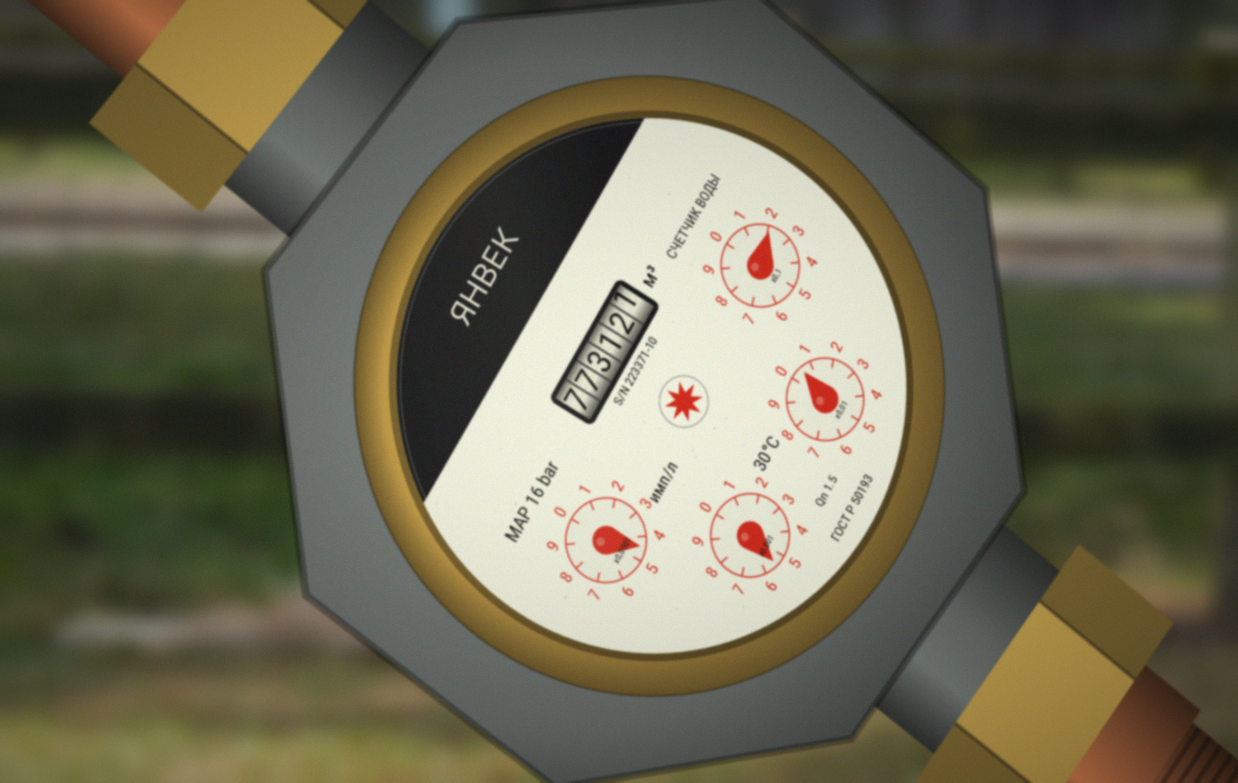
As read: 773121.2054 m³
